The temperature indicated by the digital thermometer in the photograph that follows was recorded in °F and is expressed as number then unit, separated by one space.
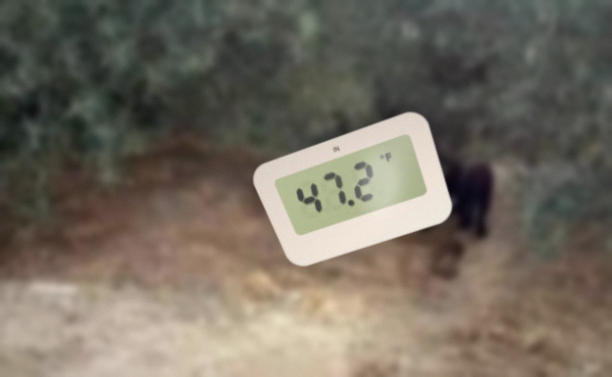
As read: 47.2 °F
